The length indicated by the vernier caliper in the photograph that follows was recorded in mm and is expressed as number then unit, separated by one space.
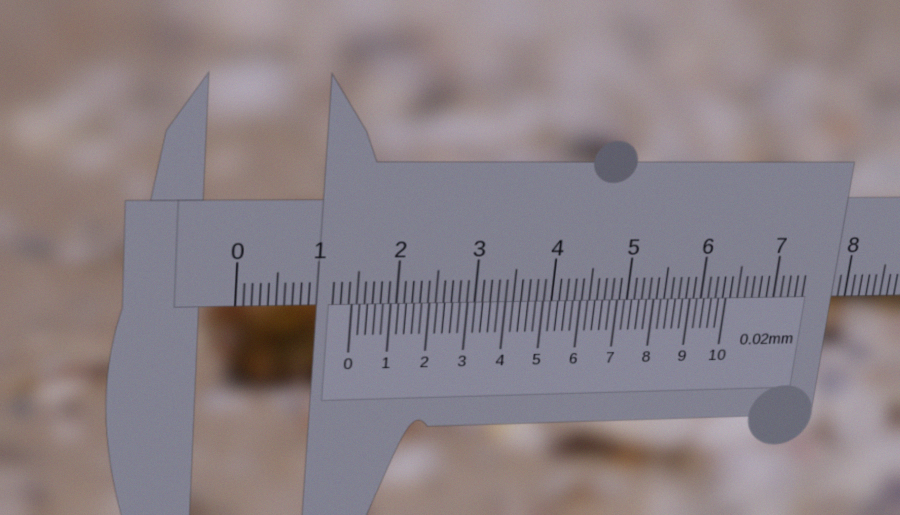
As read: 14.4 mm
